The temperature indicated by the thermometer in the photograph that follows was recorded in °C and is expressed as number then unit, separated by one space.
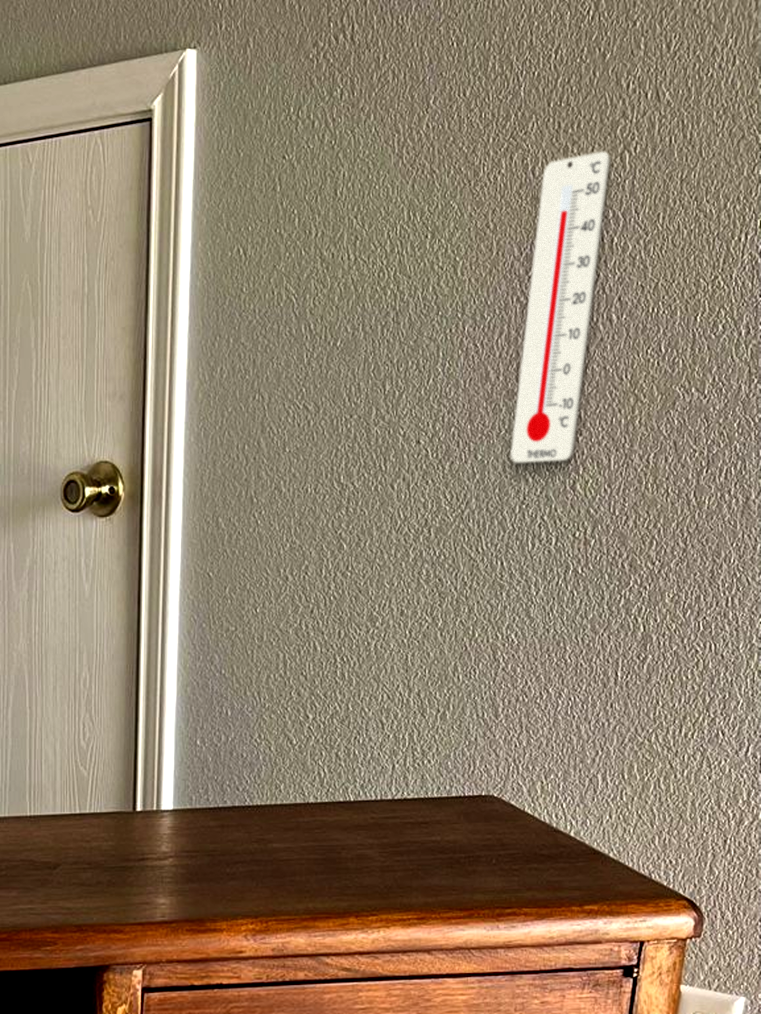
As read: 45 °C
